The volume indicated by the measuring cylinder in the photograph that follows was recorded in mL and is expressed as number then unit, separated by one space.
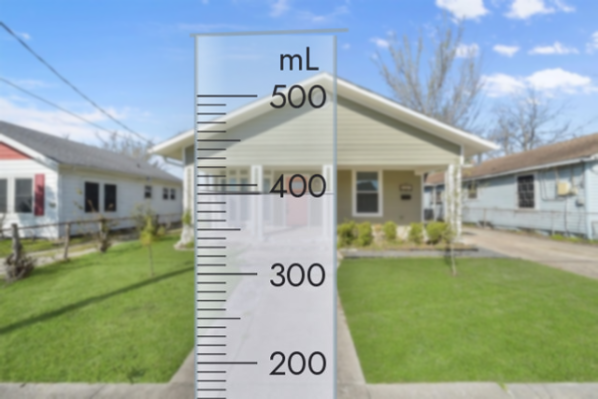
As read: 390 mL
